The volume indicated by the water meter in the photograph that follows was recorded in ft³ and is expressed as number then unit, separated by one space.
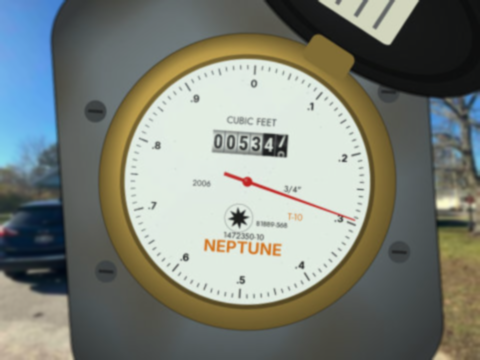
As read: 5347.29 ft³
